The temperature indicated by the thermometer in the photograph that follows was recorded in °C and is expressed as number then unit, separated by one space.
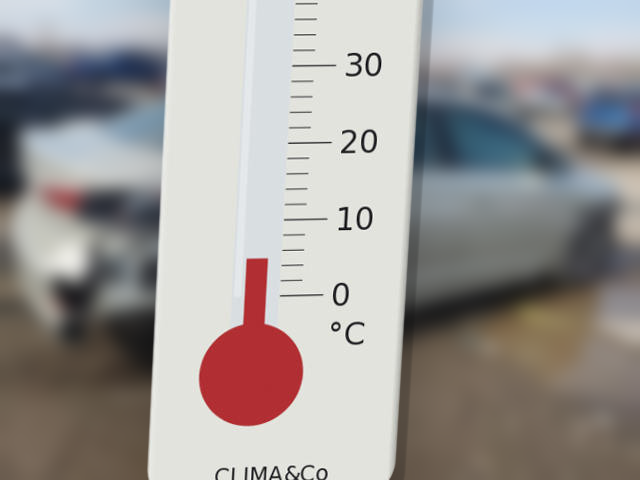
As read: 5 °C
